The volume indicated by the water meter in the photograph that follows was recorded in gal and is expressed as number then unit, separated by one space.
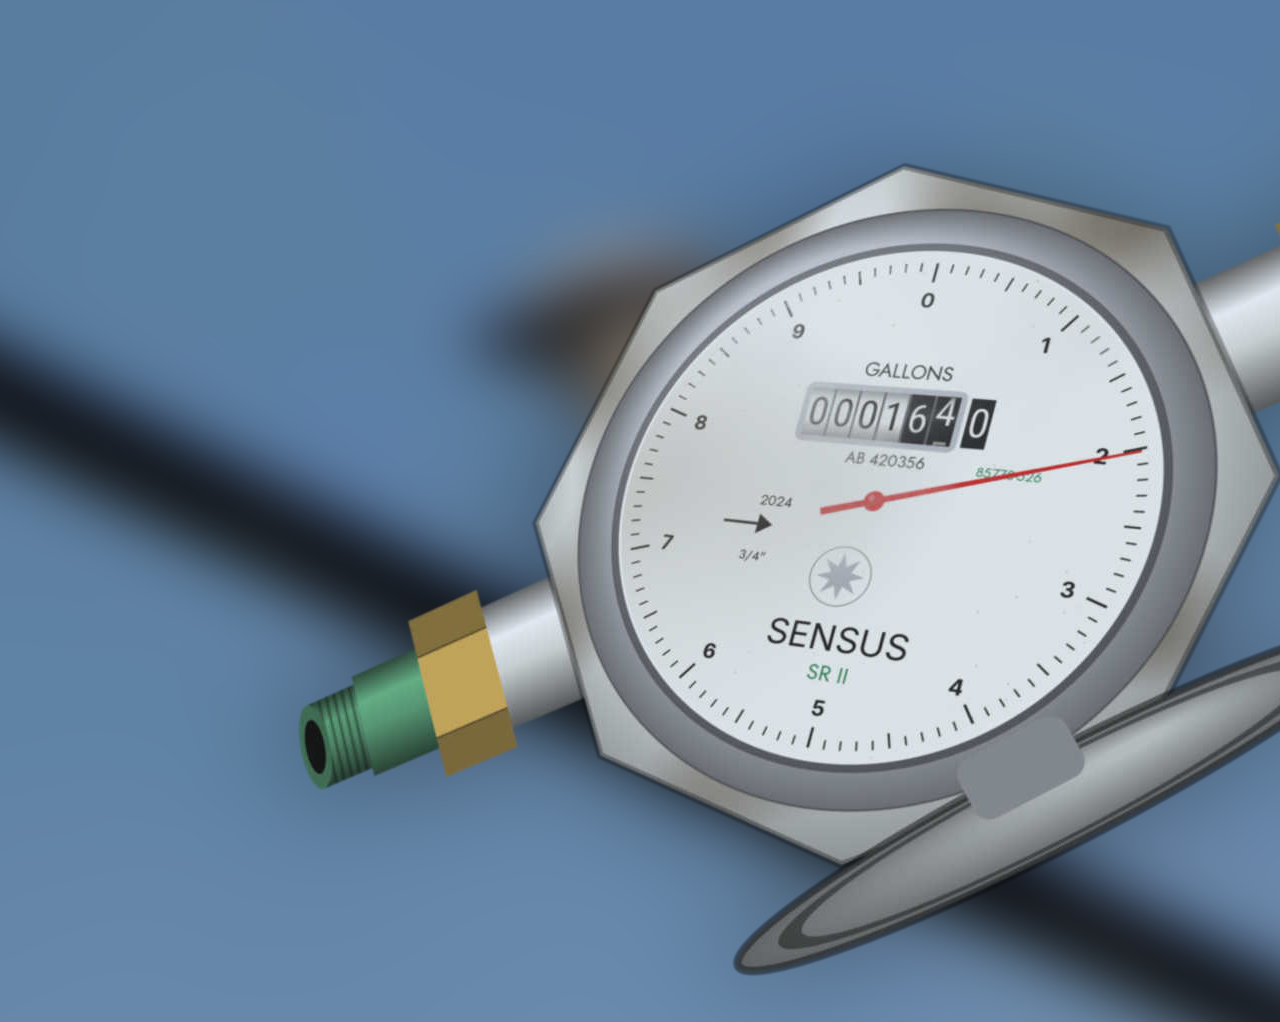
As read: 1642.0 gal
